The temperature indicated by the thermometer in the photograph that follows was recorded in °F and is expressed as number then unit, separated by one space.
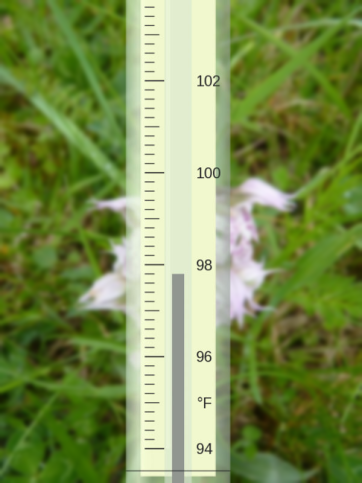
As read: 97.8 °F
